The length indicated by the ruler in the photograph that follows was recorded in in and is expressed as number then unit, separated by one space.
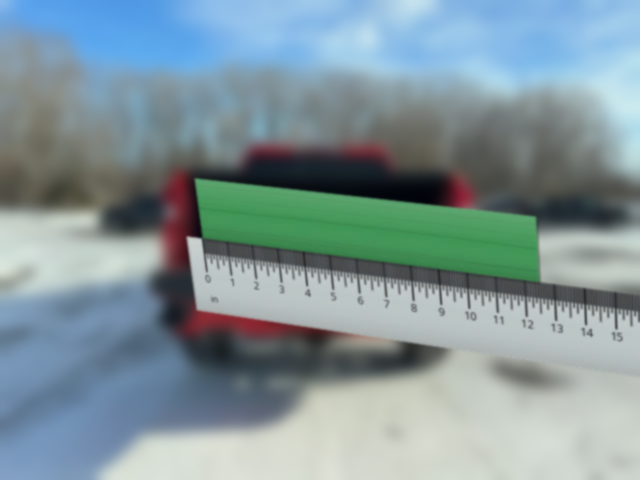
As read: 12.5 in
